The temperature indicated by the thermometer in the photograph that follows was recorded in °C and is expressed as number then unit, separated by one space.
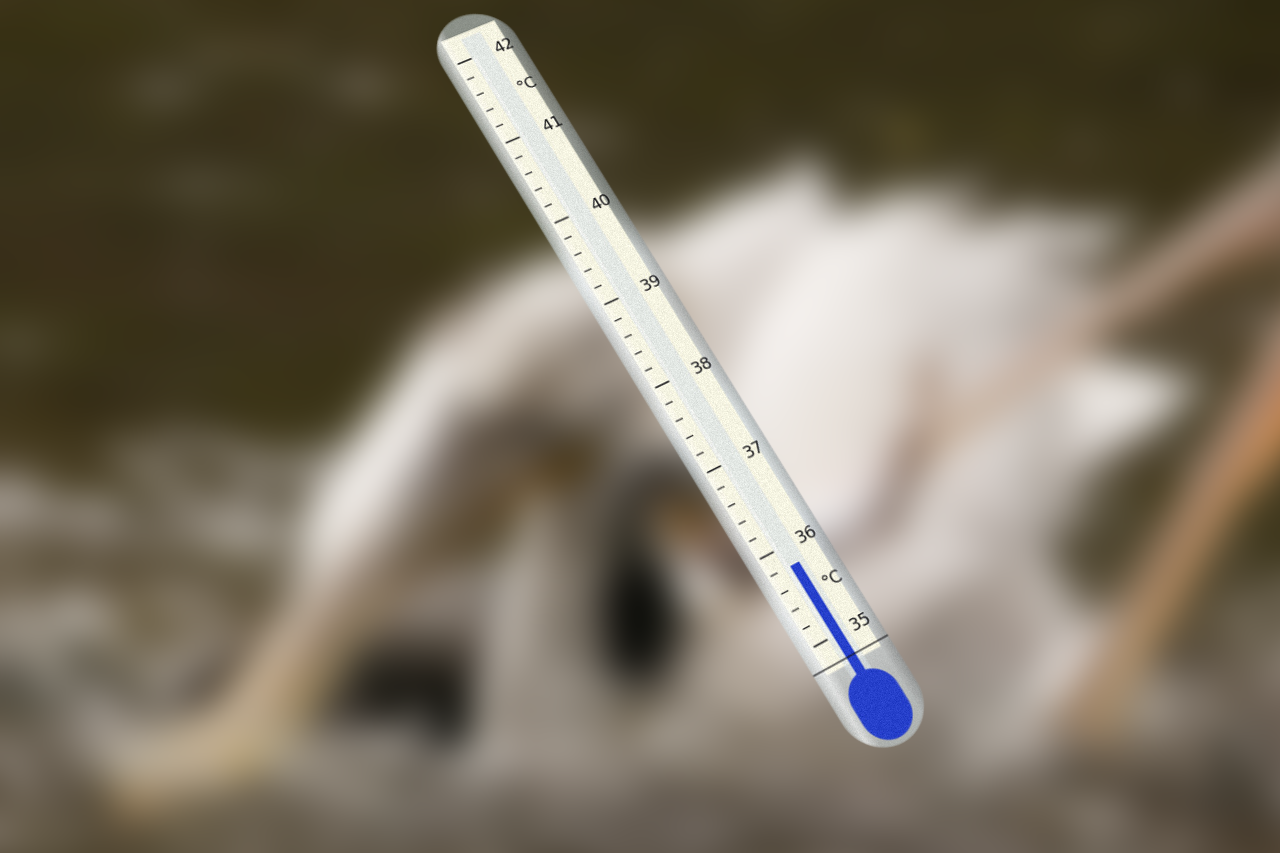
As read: 35.8 °C
